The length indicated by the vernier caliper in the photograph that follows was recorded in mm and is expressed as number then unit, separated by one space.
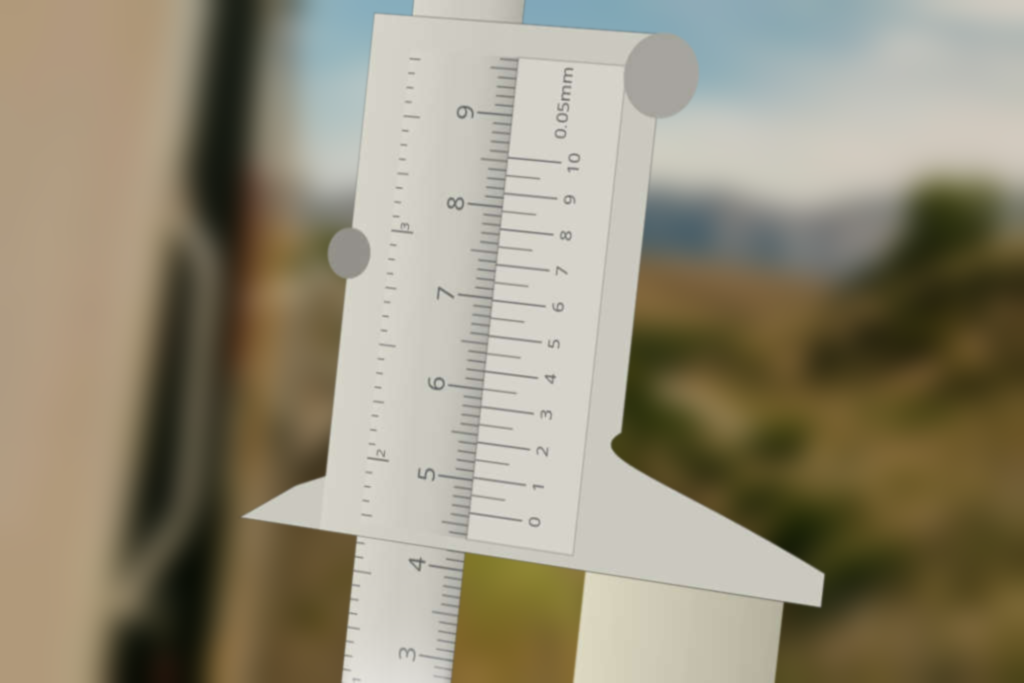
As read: 46.4 mm
